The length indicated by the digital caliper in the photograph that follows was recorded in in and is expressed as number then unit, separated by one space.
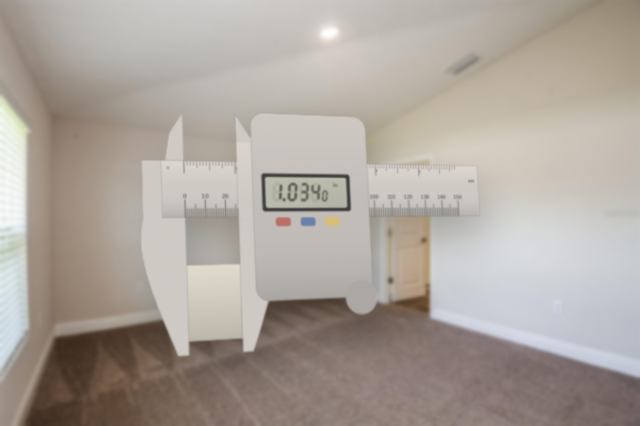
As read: 1.0340 in
